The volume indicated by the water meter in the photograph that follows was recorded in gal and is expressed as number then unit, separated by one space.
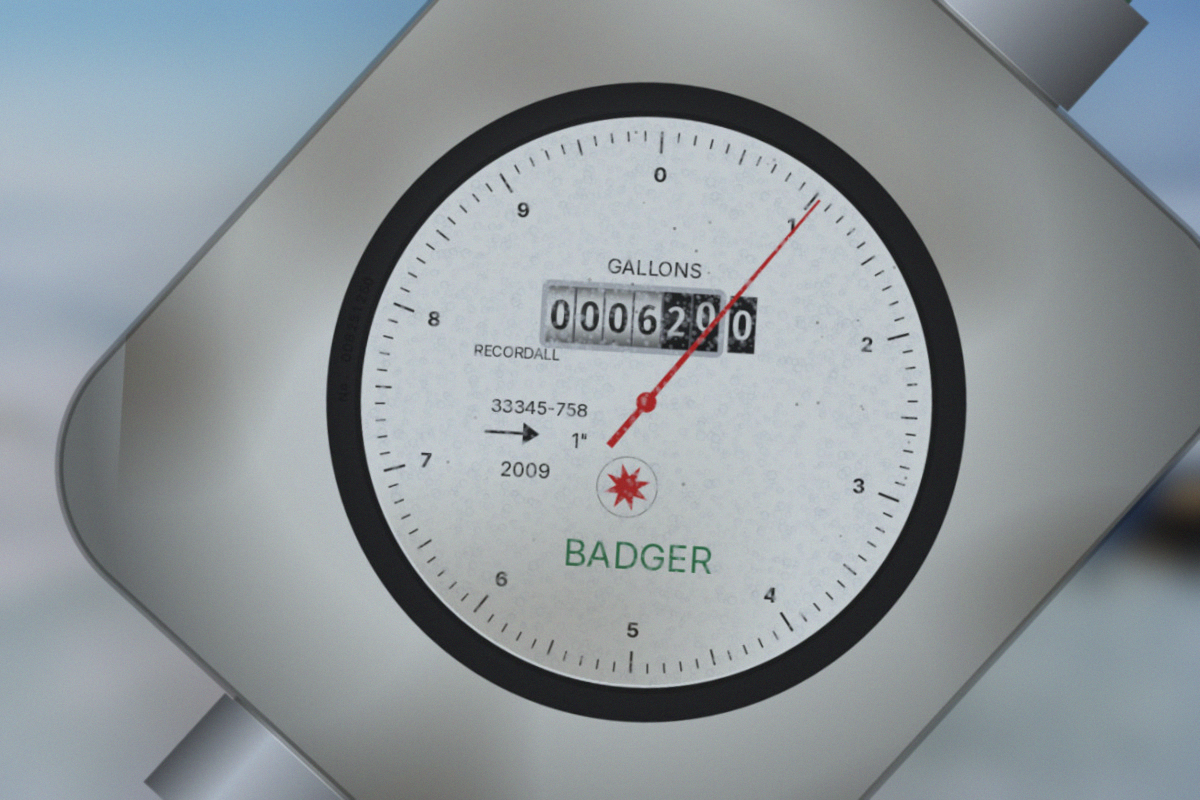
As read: 6201.0 gal
